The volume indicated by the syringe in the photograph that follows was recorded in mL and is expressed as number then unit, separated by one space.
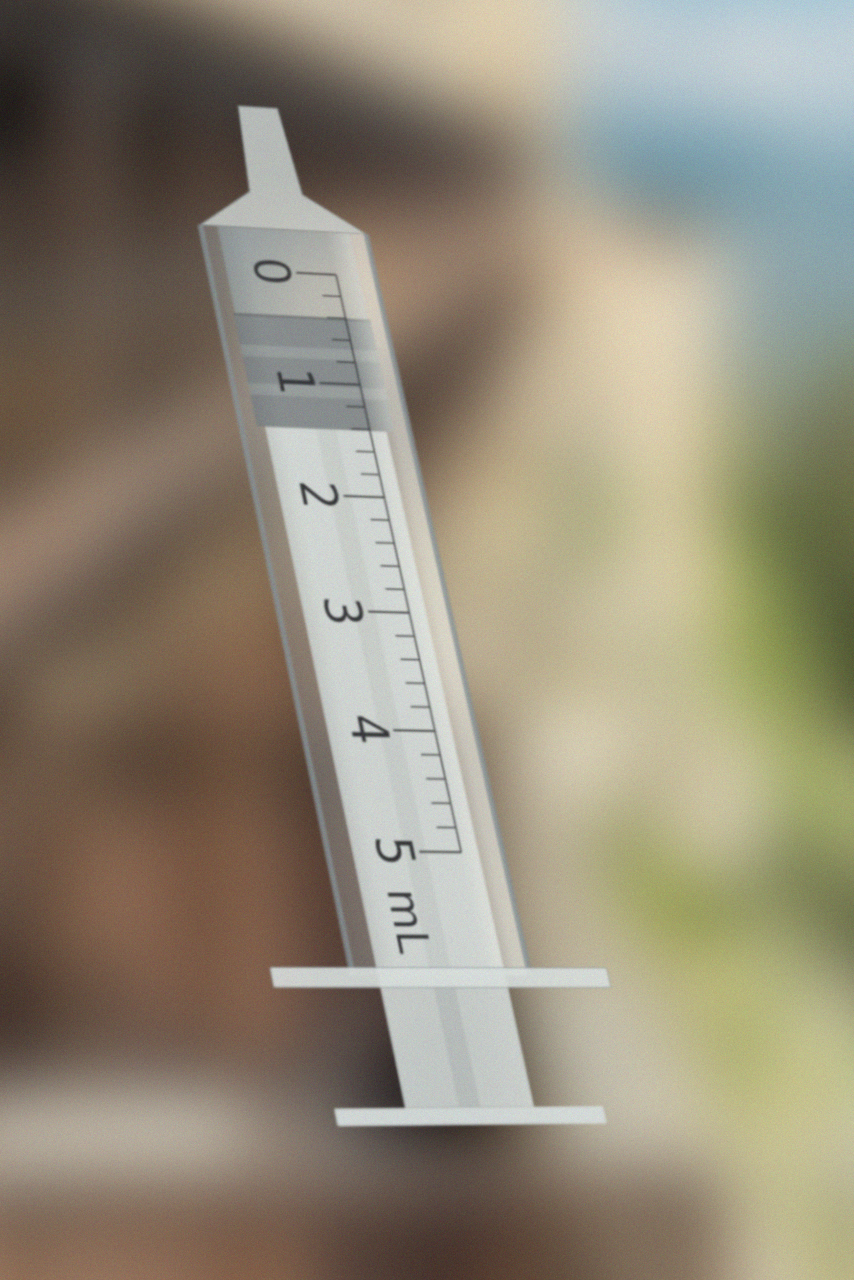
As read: 0.4 mL
